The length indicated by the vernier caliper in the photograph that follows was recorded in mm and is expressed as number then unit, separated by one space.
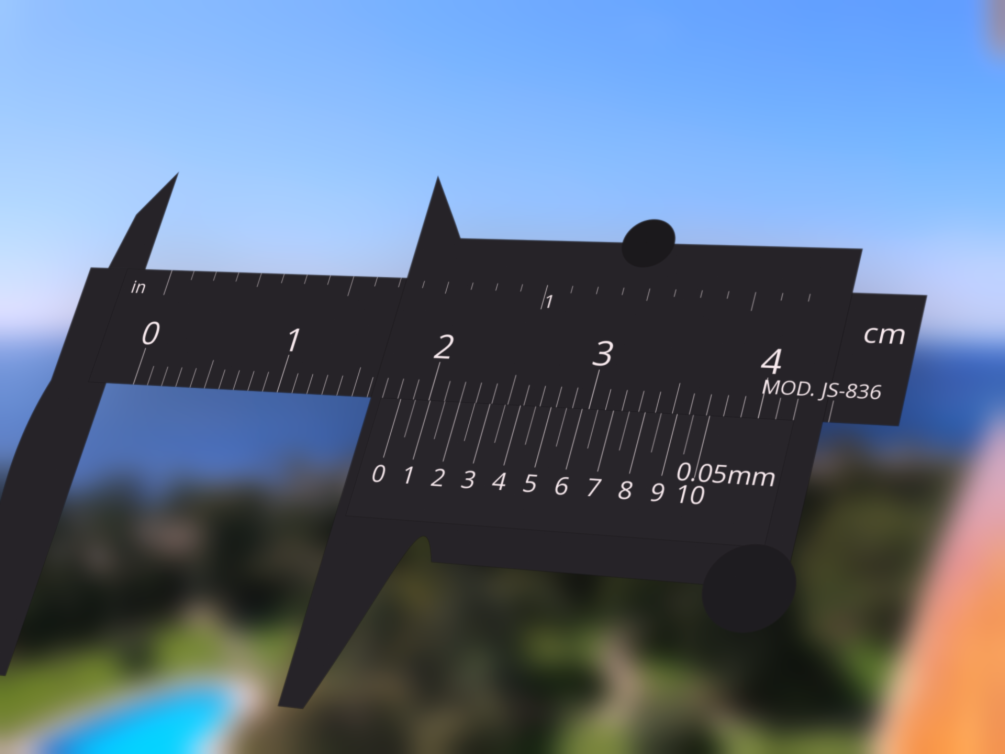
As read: 18.2 mm
